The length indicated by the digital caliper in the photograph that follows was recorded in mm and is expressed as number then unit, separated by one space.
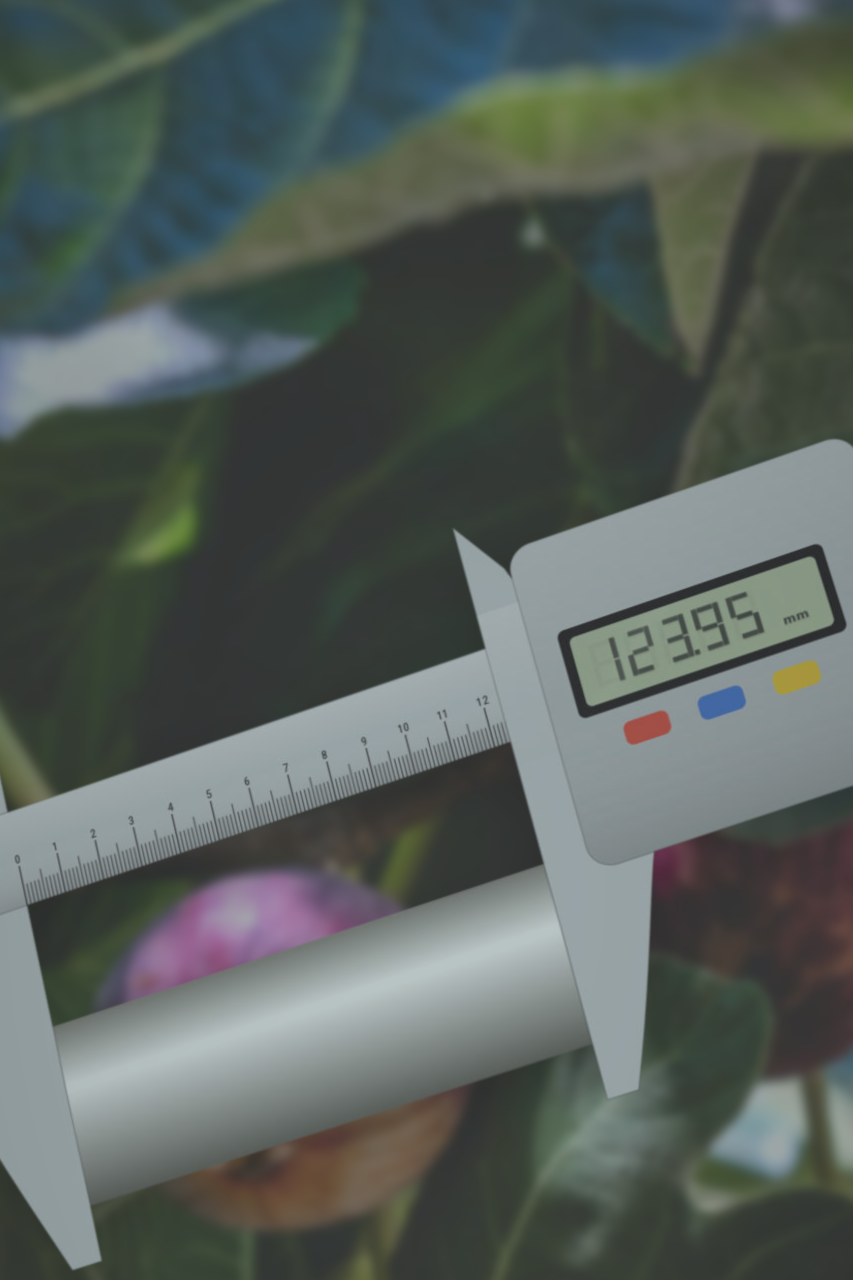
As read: 123.95 mm
